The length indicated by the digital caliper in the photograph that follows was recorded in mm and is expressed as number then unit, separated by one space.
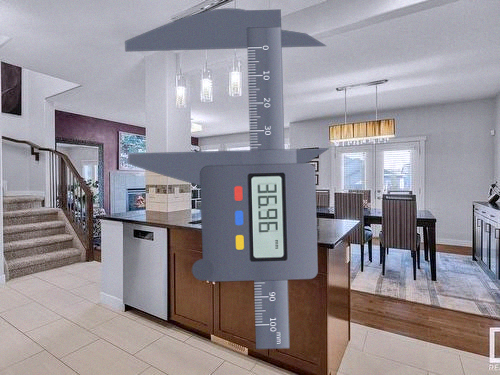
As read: 36.96 mm
